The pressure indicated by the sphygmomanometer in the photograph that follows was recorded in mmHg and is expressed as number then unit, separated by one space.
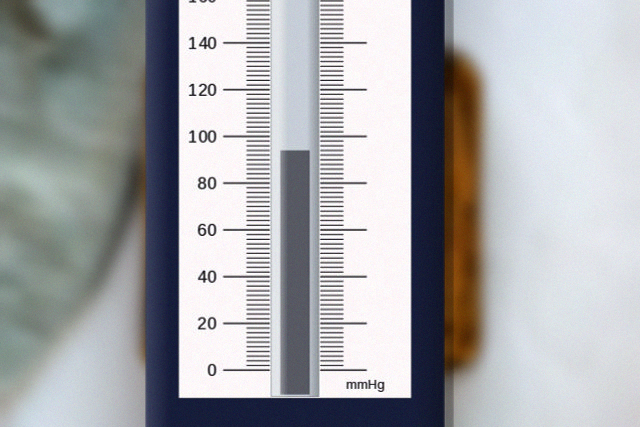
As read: 94 mmHg
